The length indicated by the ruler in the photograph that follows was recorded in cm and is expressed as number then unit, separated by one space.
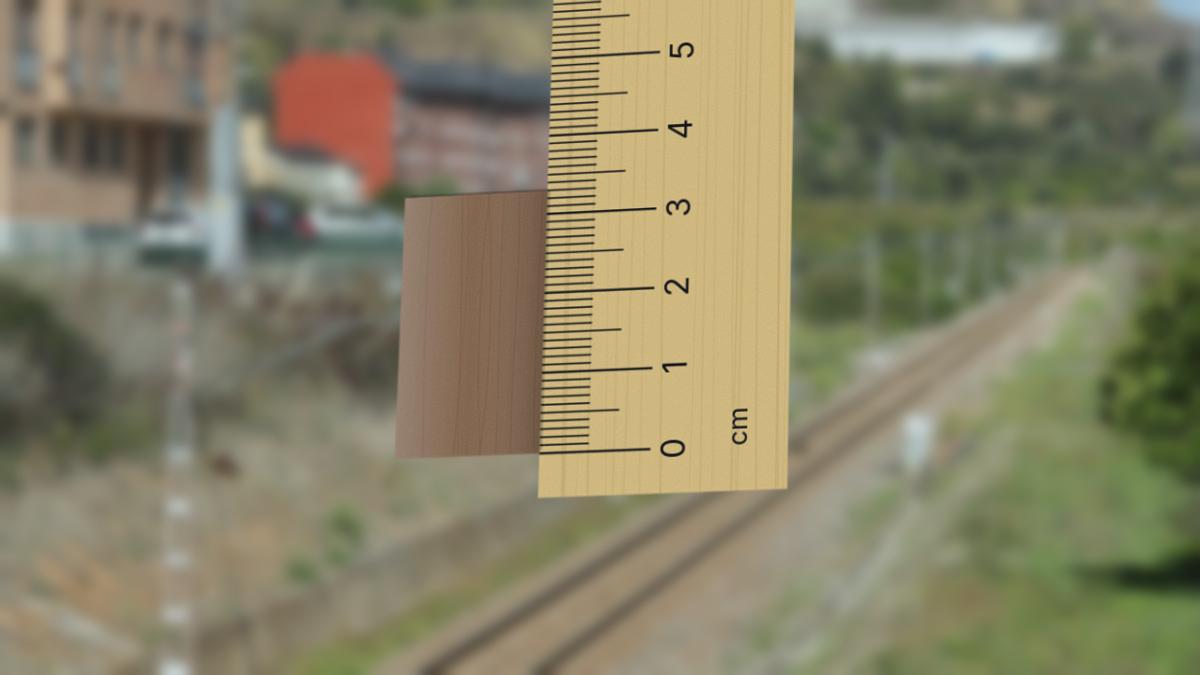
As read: 3.3 cm
